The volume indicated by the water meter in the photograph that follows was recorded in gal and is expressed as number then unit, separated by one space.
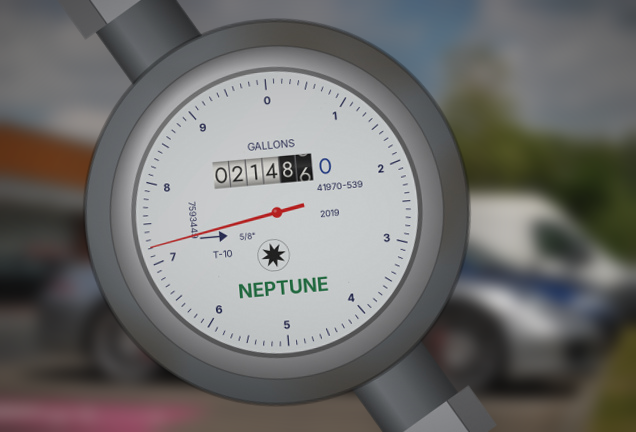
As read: 214857.2 gal
